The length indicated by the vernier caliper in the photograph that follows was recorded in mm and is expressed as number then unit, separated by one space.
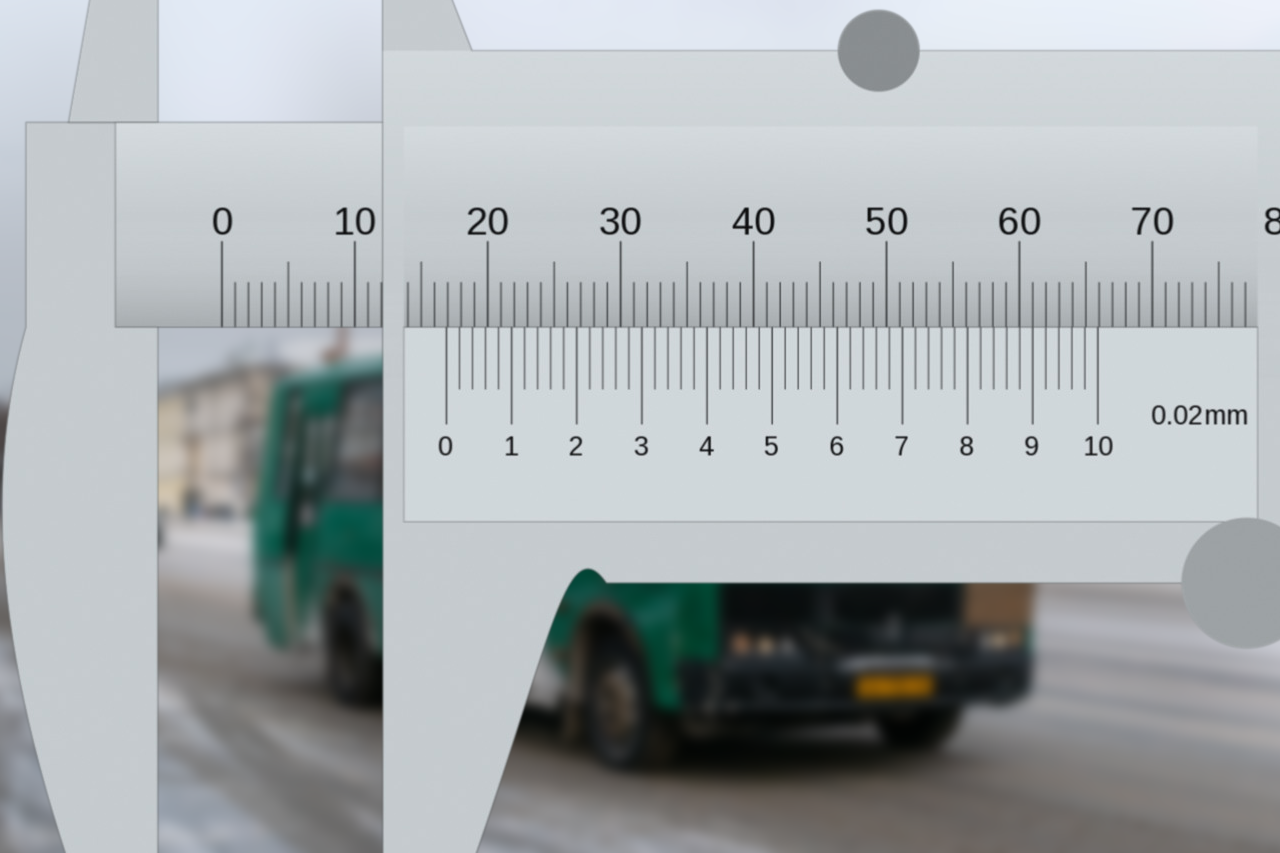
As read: 16.9 mm
